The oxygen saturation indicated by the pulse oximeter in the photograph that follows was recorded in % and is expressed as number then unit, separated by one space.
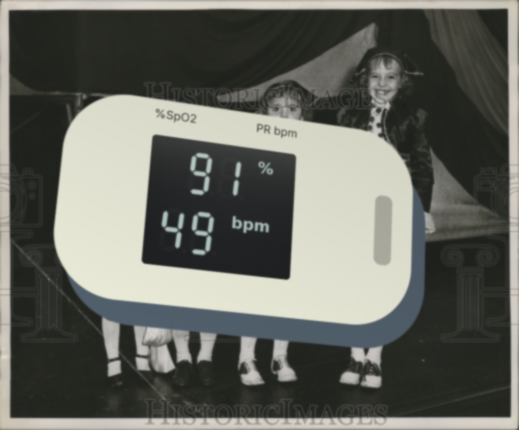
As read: 91 %
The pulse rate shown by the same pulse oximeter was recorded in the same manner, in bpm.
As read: 49 bpm
